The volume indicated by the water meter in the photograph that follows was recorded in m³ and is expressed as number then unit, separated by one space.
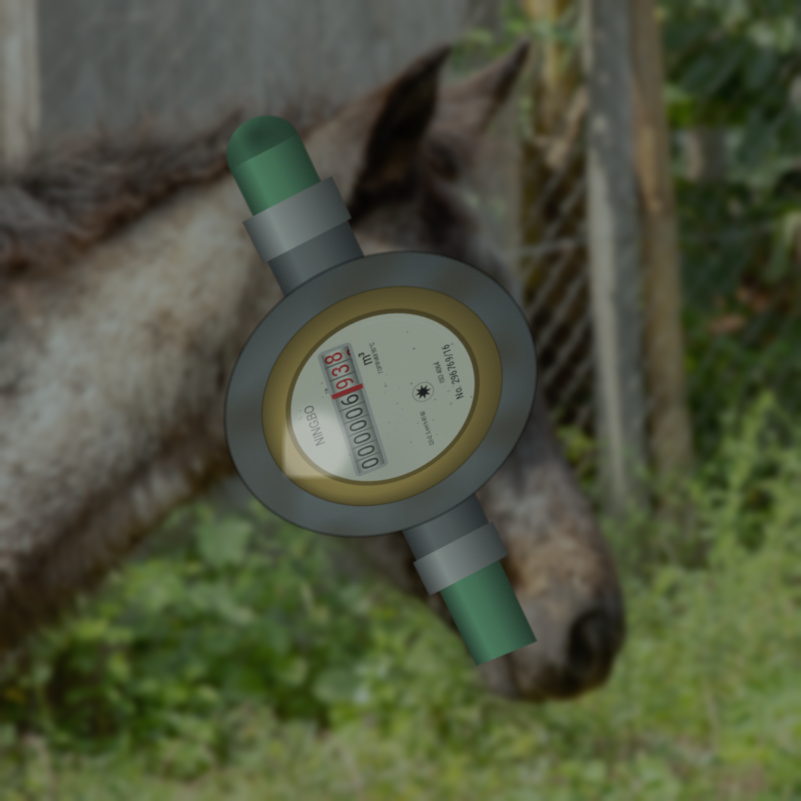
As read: 6.938 m³
